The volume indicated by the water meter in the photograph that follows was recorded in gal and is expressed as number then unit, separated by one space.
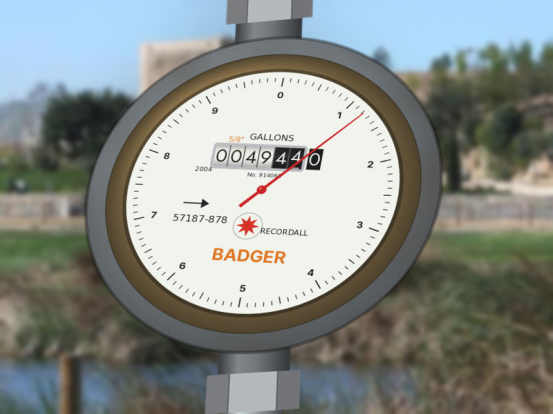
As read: 49441.2 gal
